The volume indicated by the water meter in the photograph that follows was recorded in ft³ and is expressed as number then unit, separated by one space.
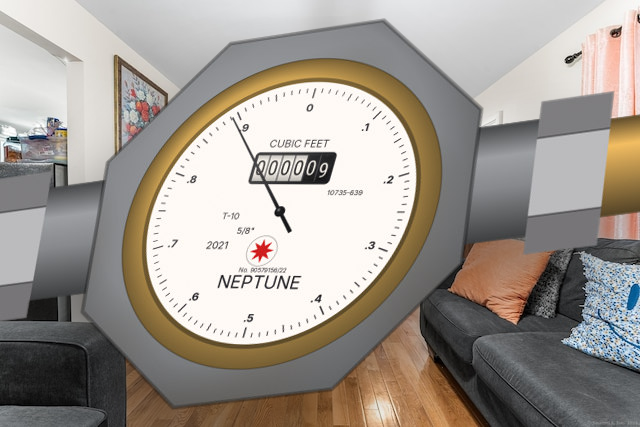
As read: 8.89 ft³
